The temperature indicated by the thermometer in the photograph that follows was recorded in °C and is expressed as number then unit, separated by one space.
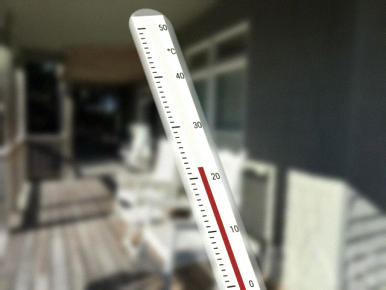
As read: 22 °C
